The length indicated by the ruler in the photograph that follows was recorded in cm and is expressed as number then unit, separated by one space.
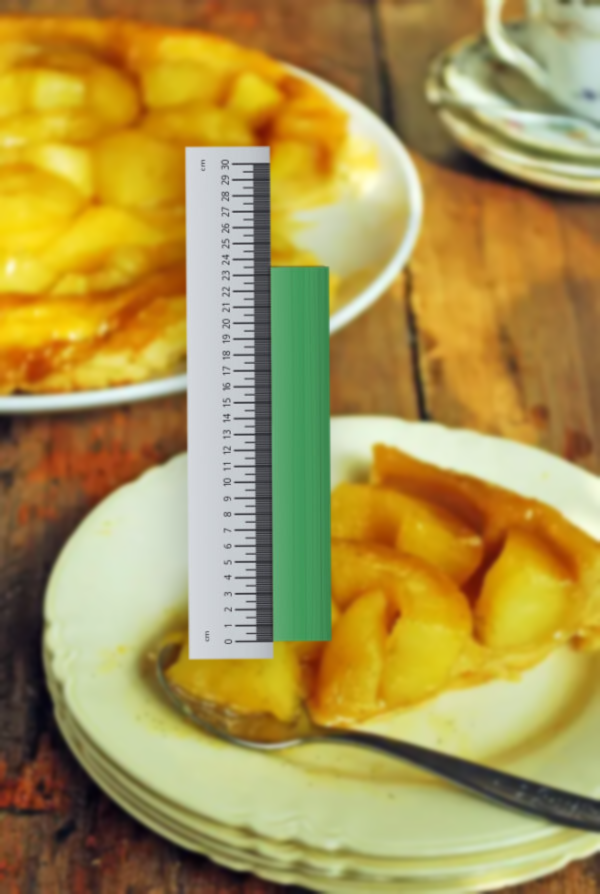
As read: 23.5 cm
